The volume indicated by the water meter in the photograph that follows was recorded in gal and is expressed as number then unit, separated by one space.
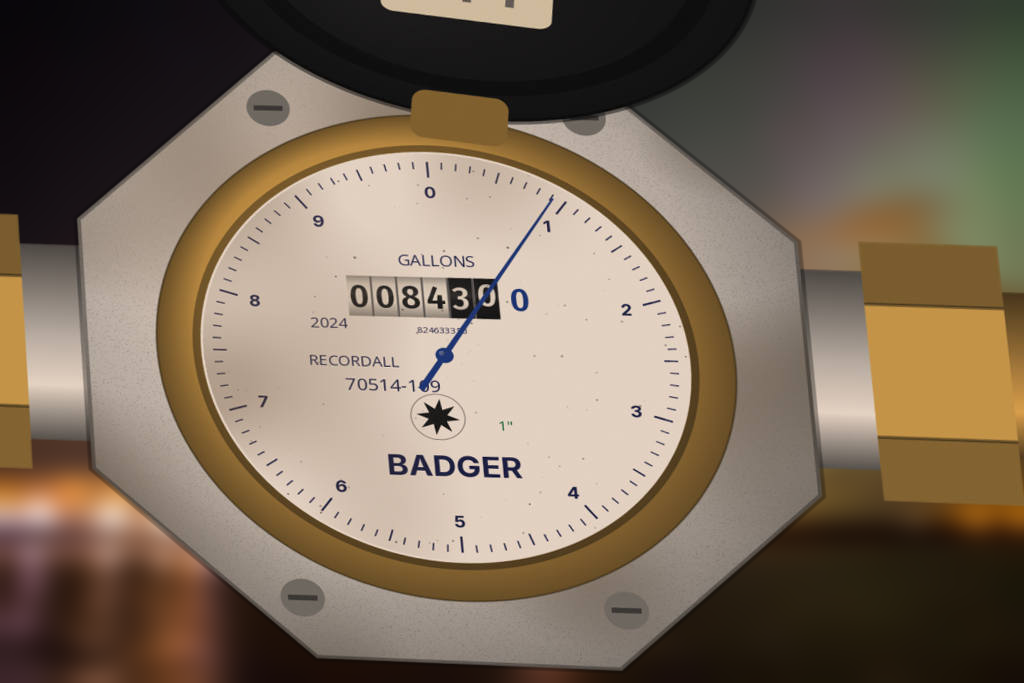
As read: 84300.9 gal
